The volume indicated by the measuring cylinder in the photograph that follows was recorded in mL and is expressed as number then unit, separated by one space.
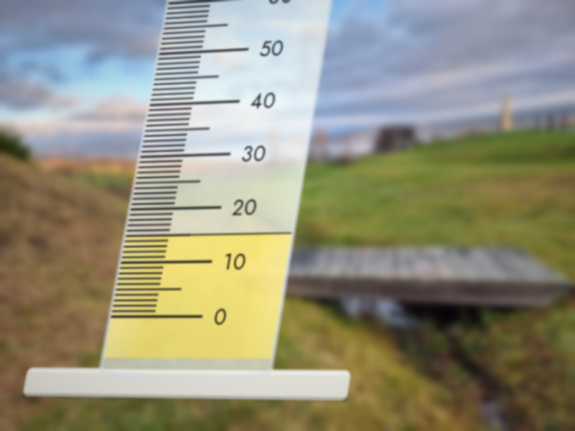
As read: 15 mL
